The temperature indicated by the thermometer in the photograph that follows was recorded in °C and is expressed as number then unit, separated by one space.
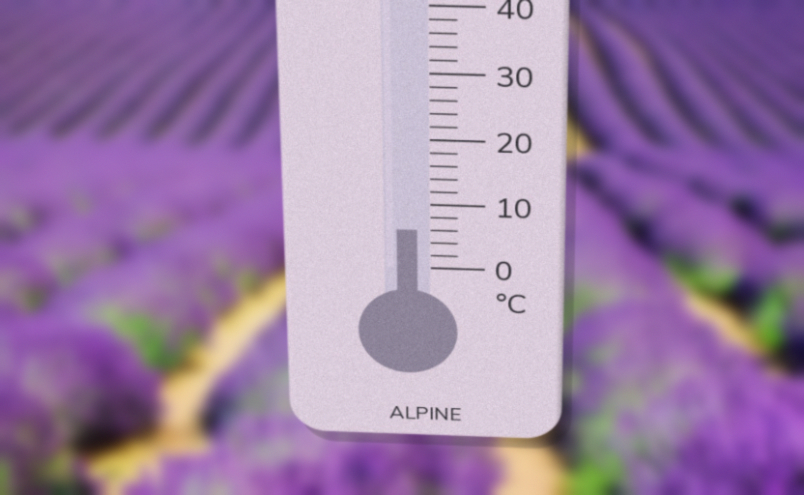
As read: 6 °C
